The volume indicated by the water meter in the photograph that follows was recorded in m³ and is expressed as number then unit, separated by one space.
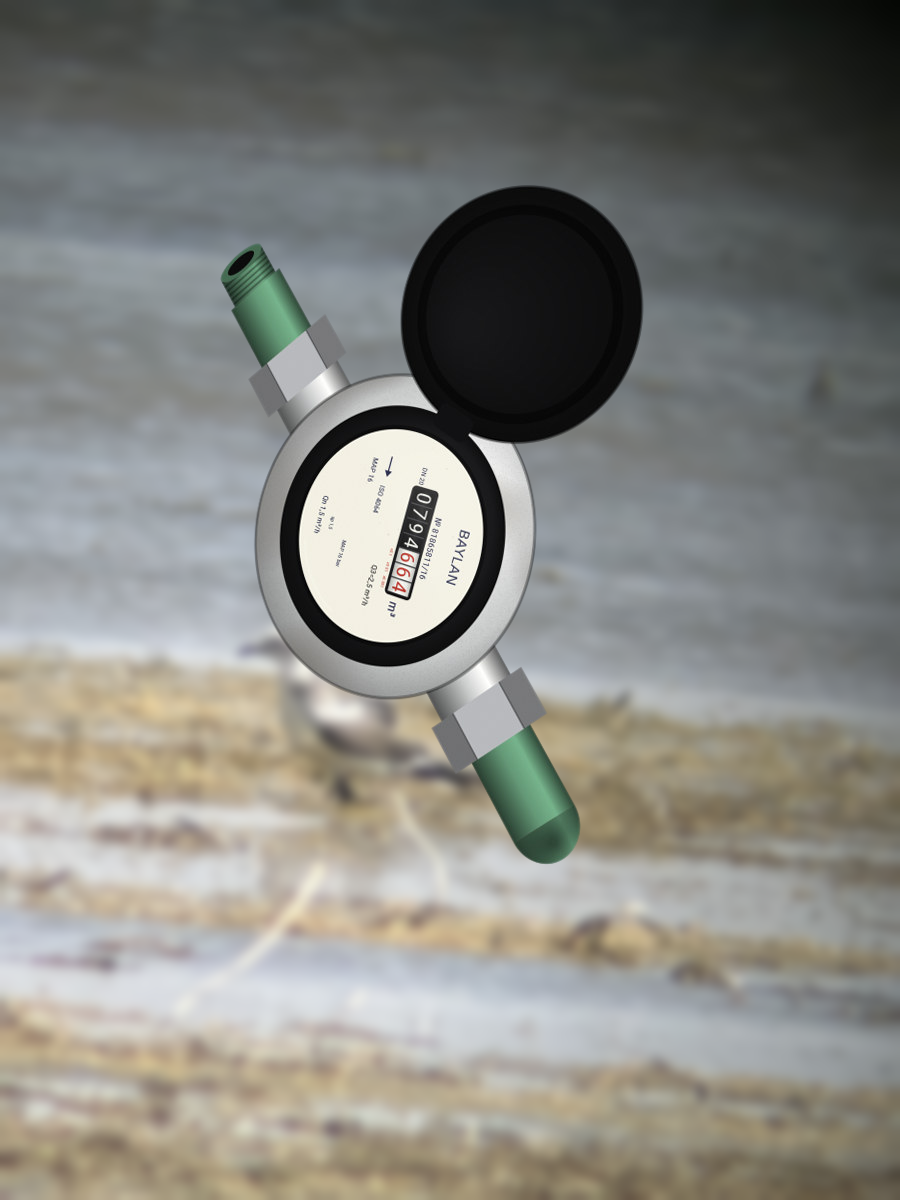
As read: 794.664 m³
